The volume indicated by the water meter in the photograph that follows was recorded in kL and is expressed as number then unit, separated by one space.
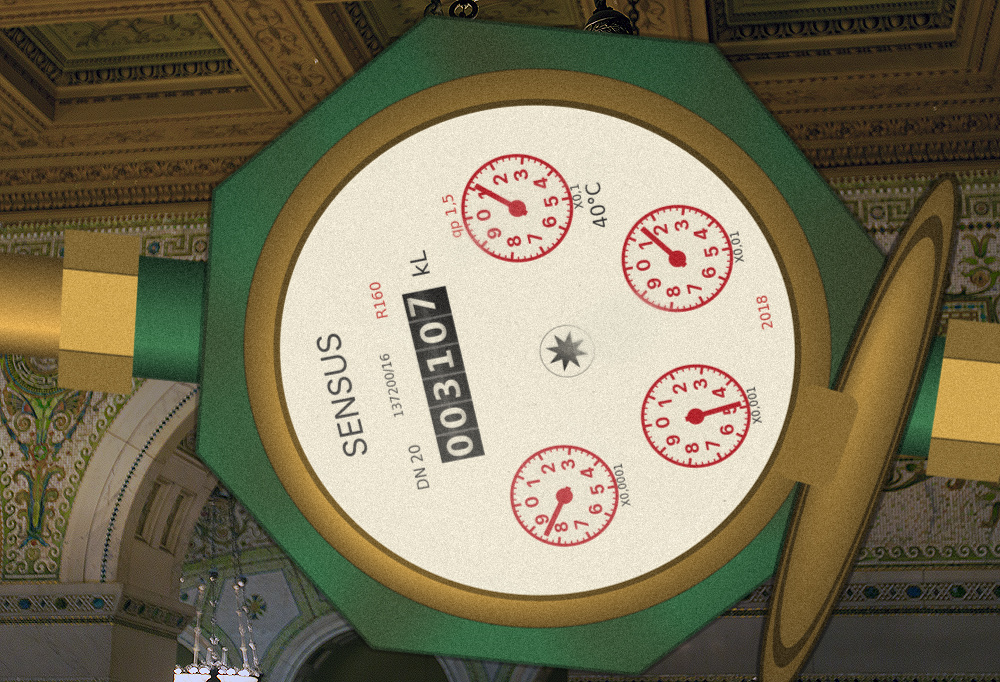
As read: 3107.1148 kL
